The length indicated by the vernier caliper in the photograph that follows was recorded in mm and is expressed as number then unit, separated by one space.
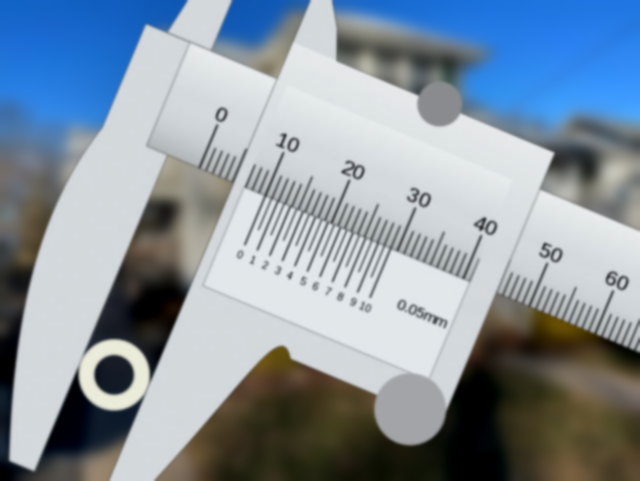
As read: 10.0 mm
